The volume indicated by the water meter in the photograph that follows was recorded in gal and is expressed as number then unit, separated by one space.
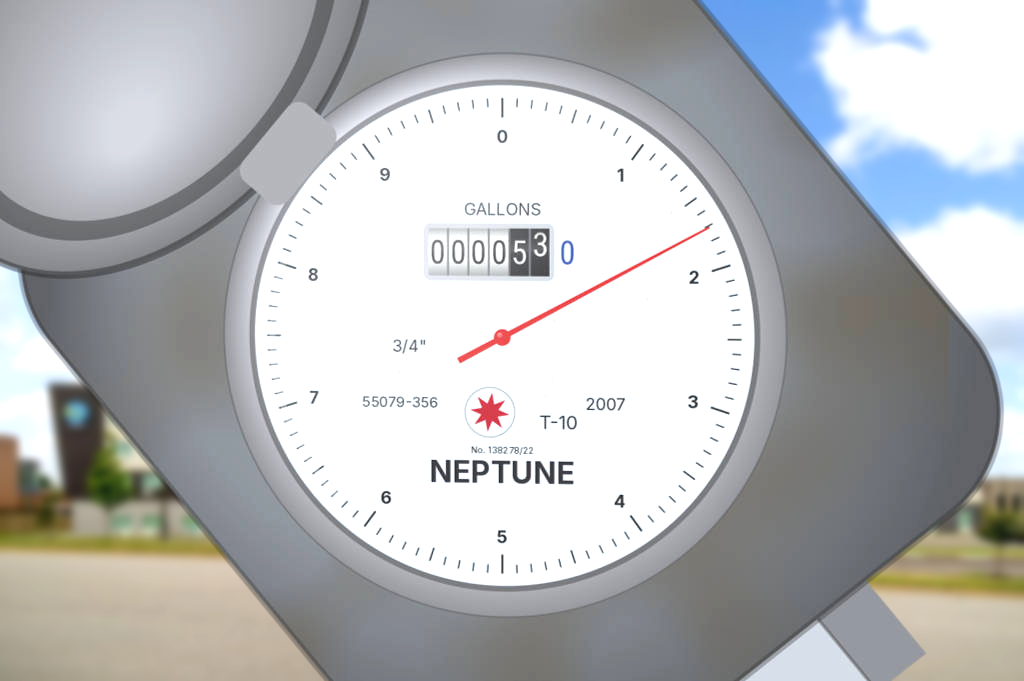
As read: 531.7 gal
